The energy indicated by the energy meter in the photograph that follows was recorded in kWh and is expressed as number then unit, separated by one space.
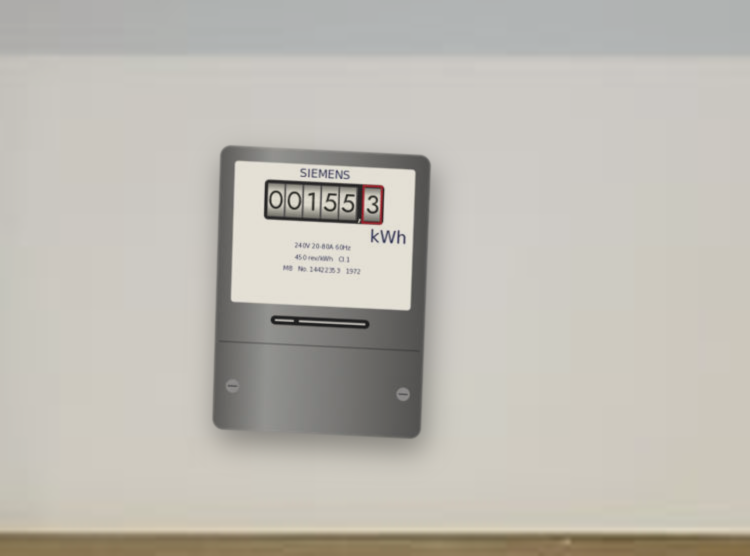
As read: 155.3 kWh
